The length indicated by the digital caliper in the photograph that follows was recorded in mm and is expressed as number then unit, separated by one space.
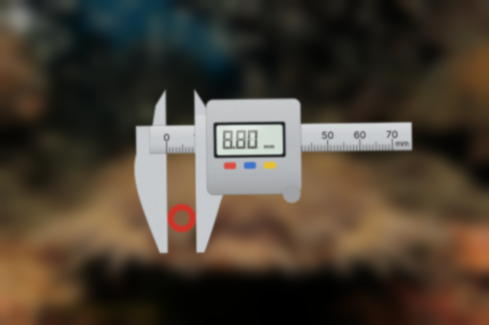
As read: 8.80 mm
